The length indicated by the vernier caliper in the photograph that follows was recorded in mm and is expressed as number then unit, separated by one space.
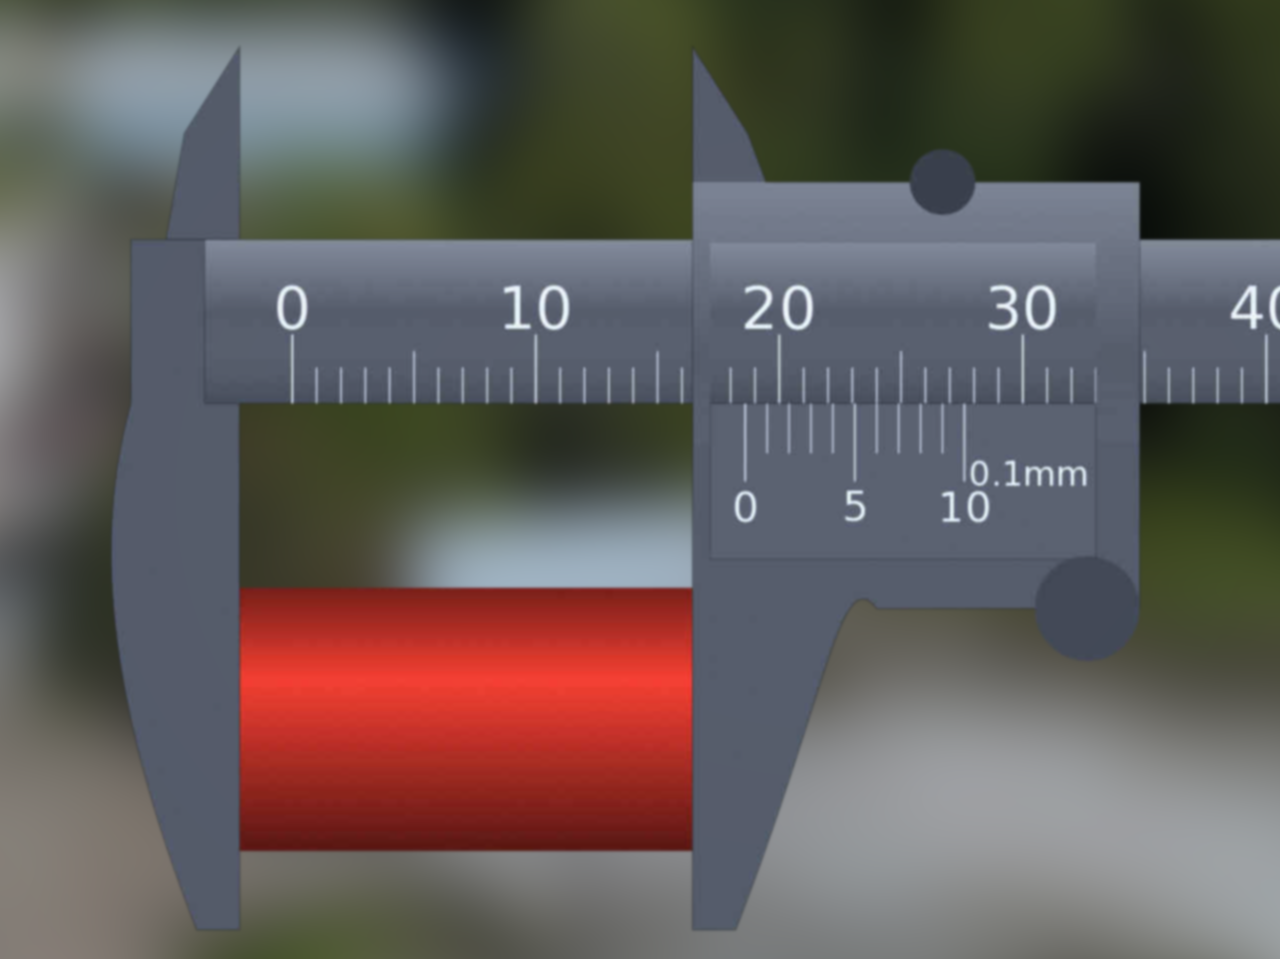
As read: 18.6 mm
